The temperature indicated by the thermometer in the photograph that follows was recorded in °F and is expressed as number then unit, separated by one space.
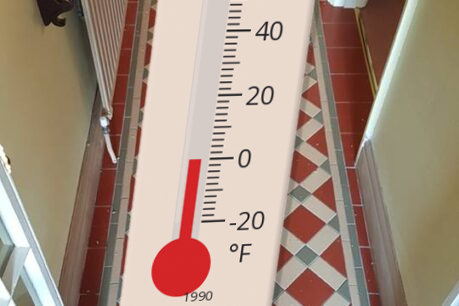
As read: 0 °F
